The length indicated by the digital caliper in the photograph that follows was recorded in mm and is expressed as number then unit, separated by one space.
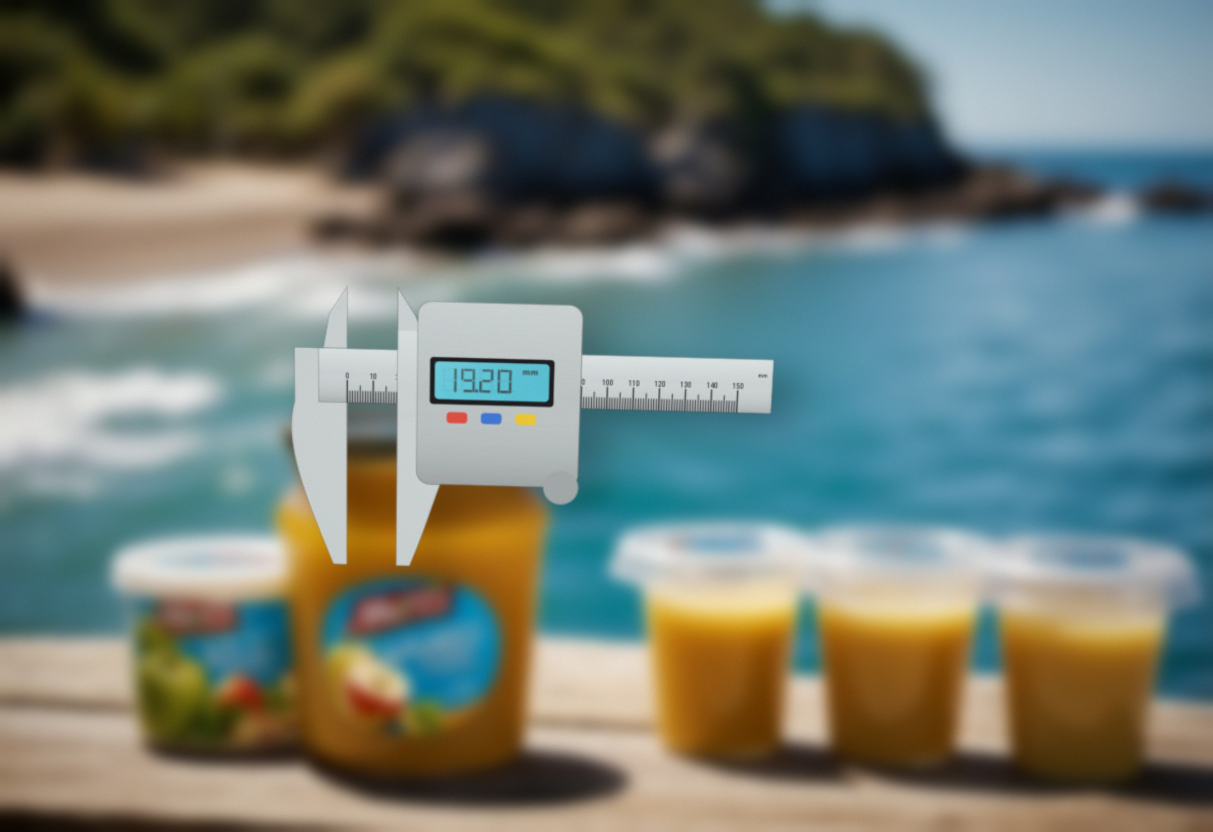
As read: 19.20 mm
